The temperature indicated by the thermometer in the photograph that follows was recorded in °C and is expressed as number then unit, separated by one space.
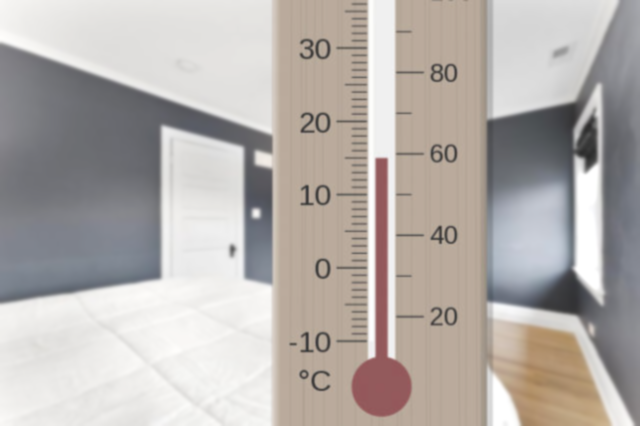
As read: 15 °C
